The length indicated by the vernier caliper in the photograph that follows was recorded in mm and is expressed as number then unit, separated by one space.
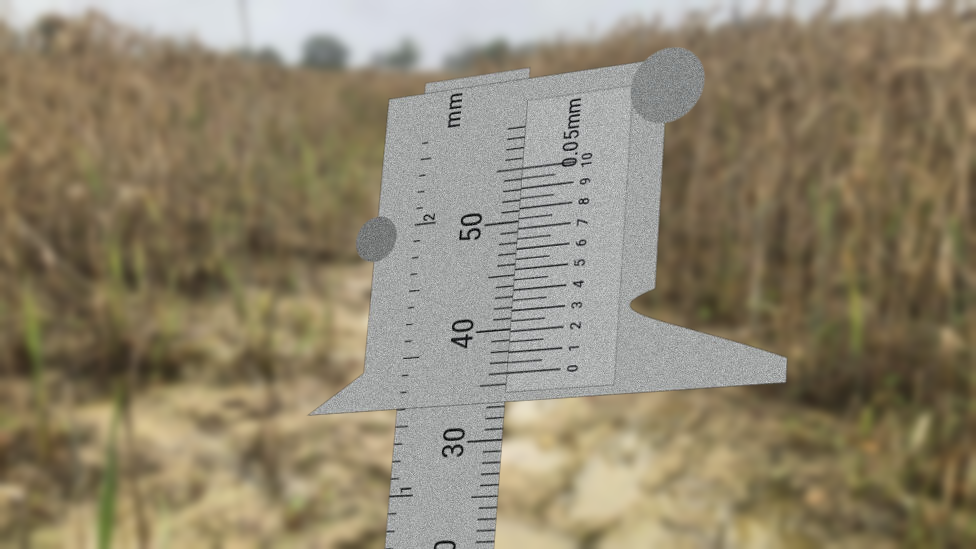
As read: 36.0 mm
